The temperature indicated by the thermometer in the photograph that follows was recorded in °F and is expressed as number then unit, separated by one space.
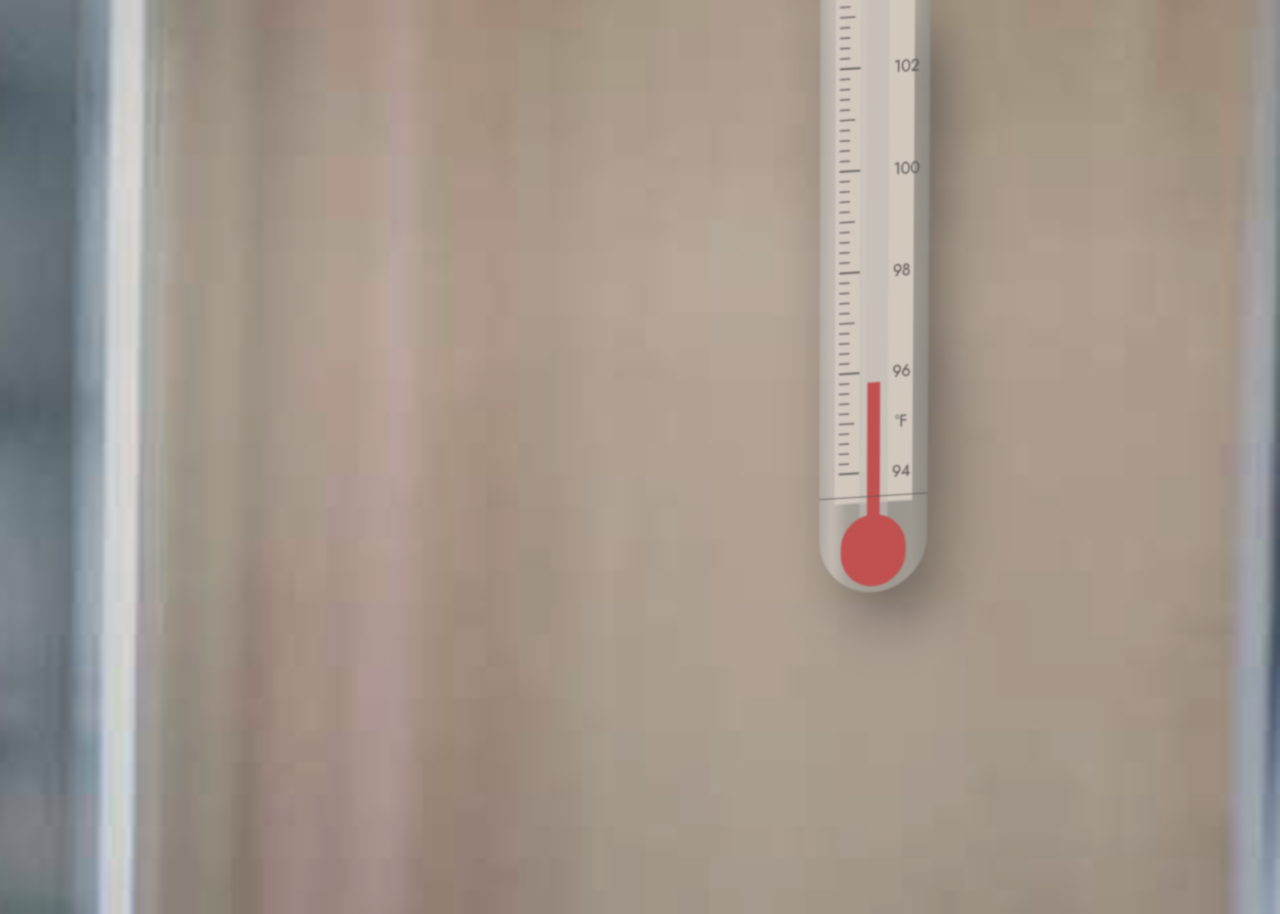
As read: 95.8 °F
